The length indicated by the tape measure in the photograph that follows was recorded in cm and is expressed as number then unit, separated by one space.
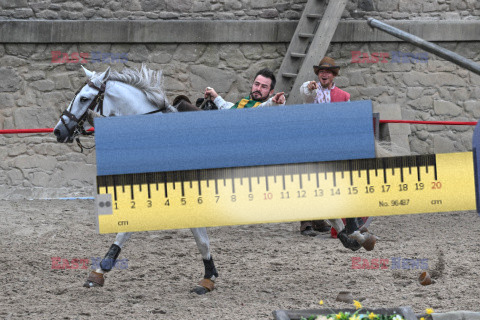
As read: 16.5 cm
